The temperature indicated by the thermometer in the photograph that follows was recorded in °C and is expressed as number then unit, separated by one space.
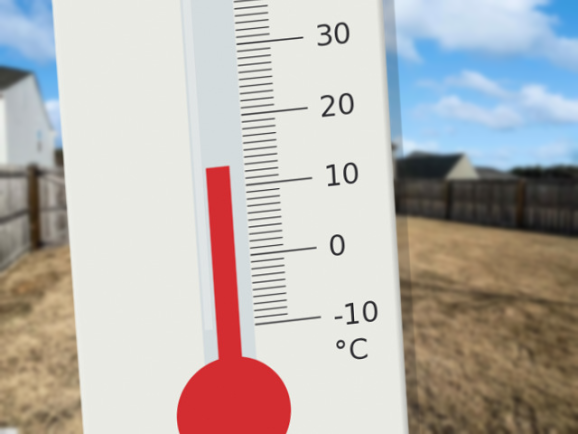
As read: 13 °C
